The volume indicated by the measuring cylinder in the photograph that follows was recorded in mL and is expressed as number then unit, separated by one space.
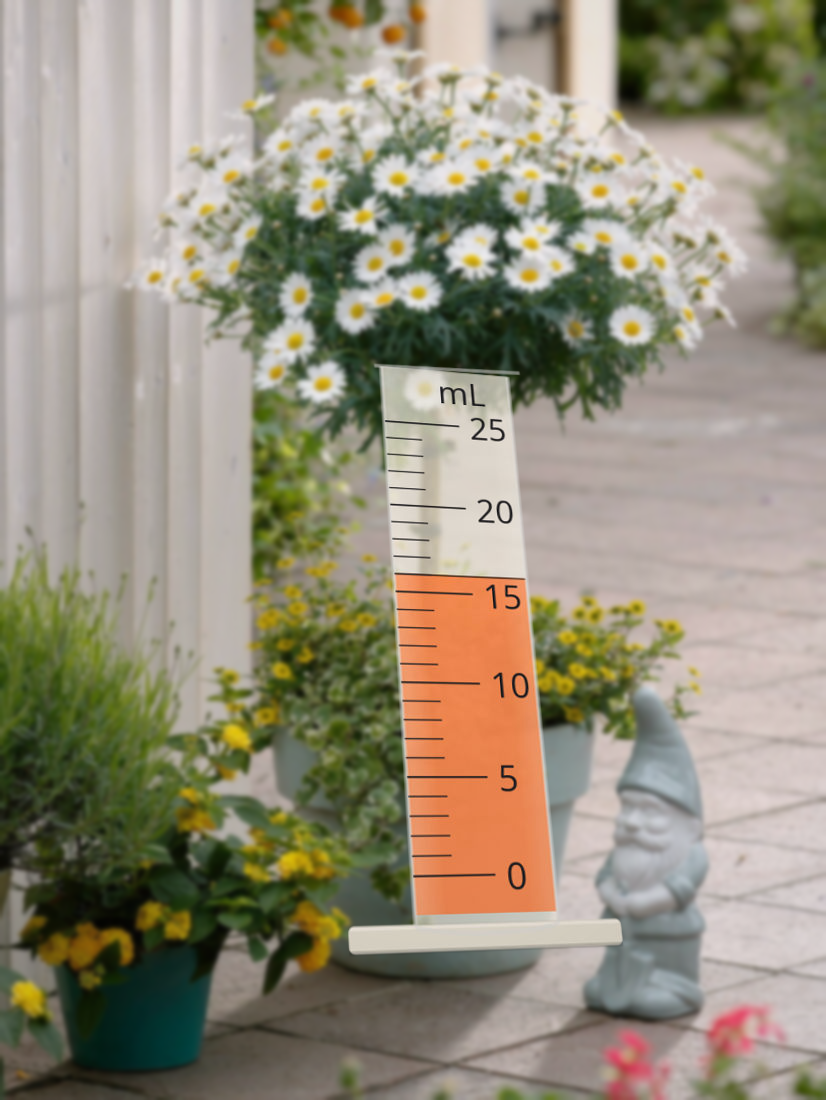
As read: 16 mL
